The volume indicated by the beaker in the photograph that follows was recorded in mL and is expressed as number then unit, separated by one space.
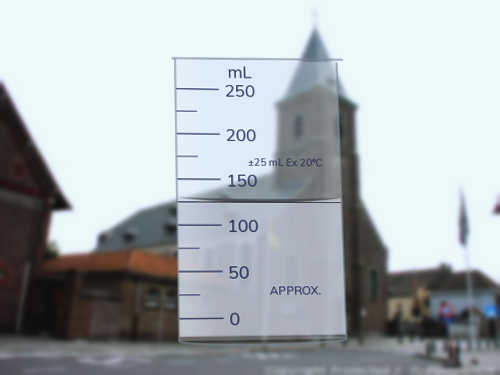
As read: 125 mL
